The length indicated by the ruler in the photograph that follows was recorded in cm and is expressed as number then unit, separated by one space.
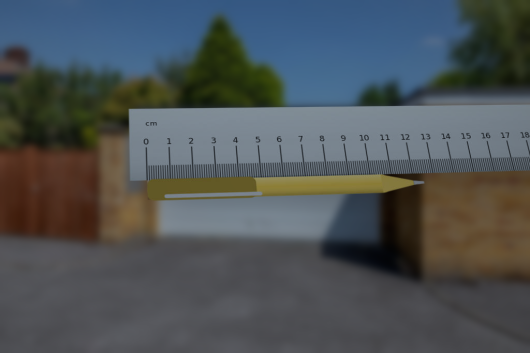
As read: 12.5 cm
